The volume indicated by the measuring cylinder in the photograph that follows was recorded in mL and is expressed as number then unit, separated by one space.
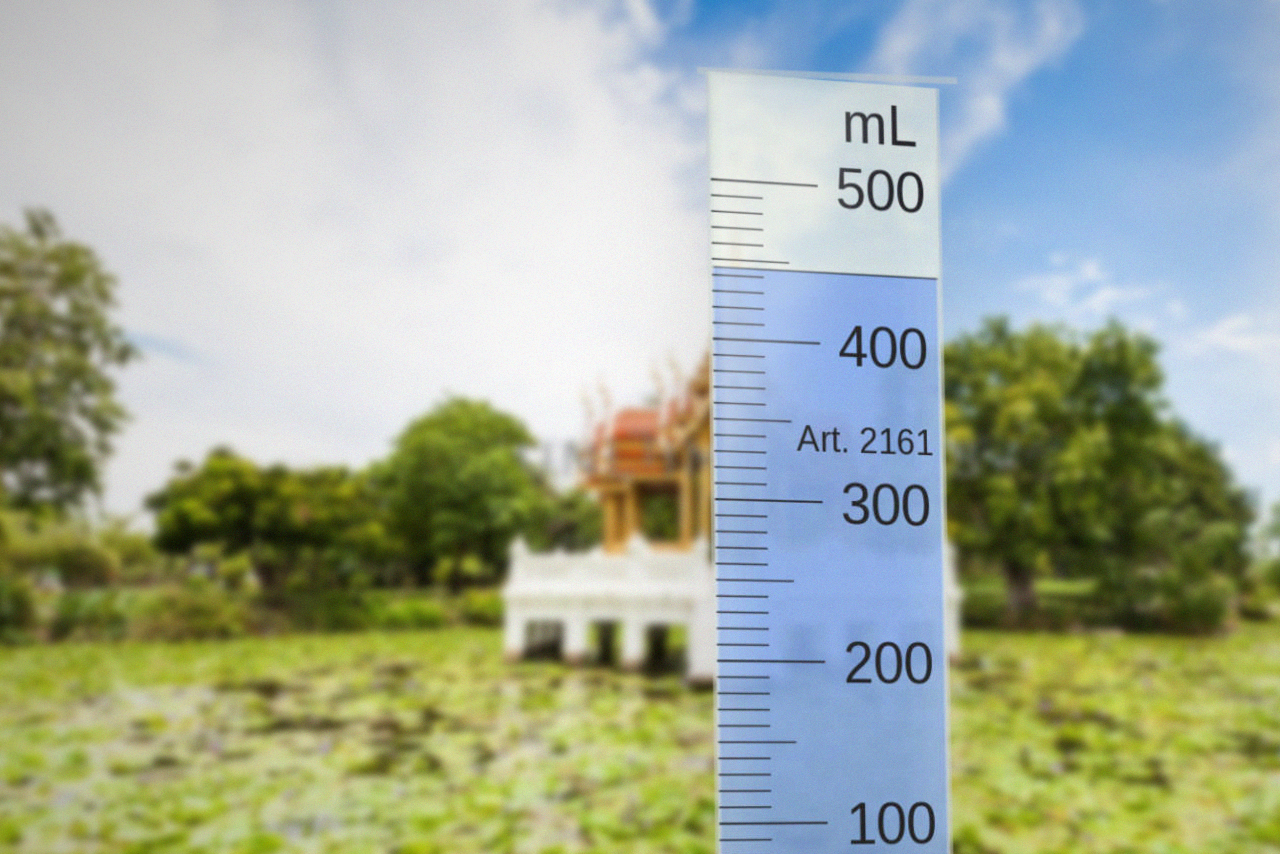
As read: 445 mL
